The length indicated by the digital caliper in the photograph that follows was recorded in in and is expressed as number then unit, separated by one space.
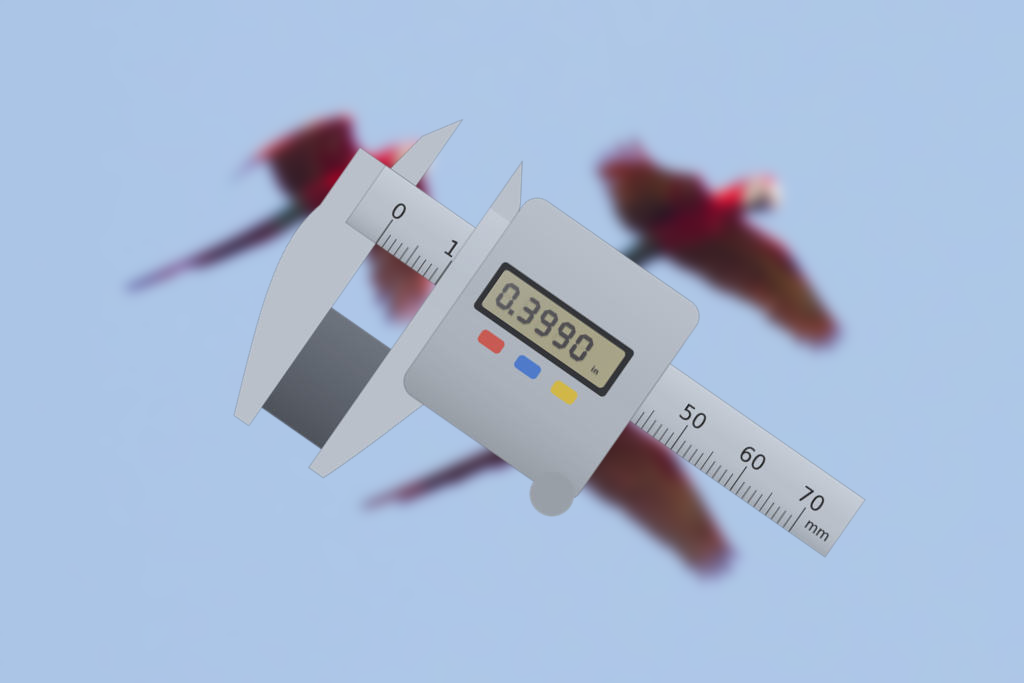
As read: 0.3990 in
